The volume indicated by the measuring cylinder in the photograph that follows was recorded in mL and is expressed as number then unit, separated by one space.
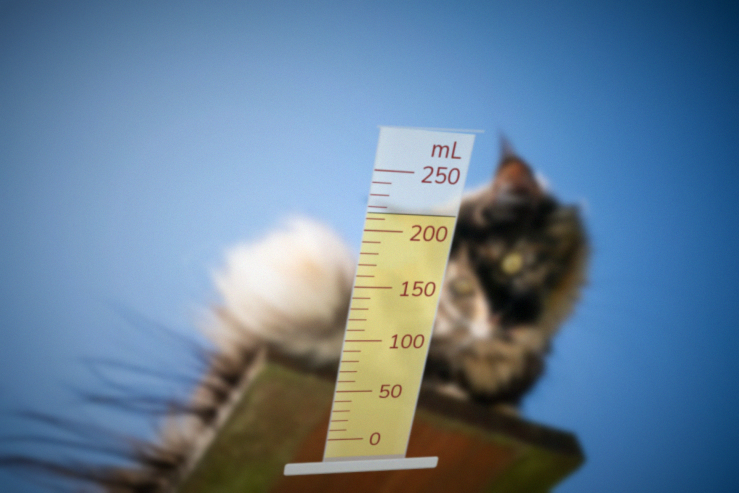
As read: 215 mL
